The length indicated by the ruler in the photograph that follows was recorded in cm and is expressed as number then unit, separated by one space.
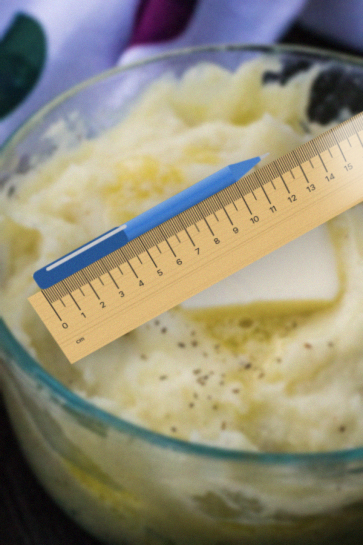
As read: 12 cm
